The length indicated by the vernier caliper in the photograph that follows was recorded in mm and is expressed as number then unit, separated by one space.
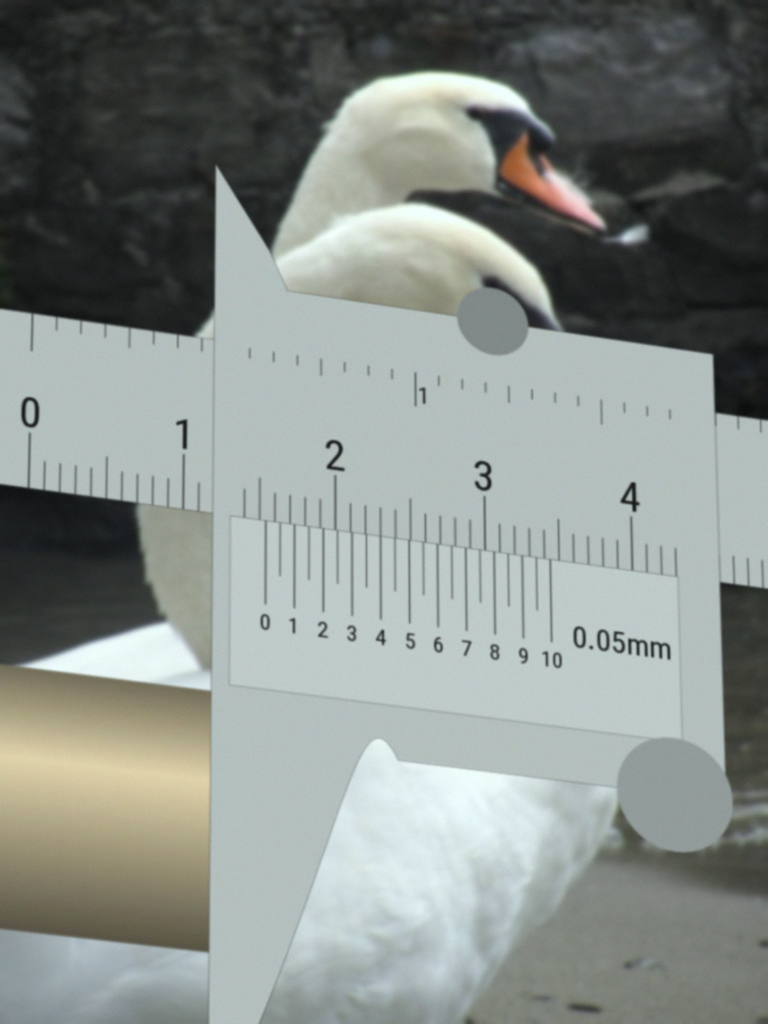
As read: 15.4 mm
